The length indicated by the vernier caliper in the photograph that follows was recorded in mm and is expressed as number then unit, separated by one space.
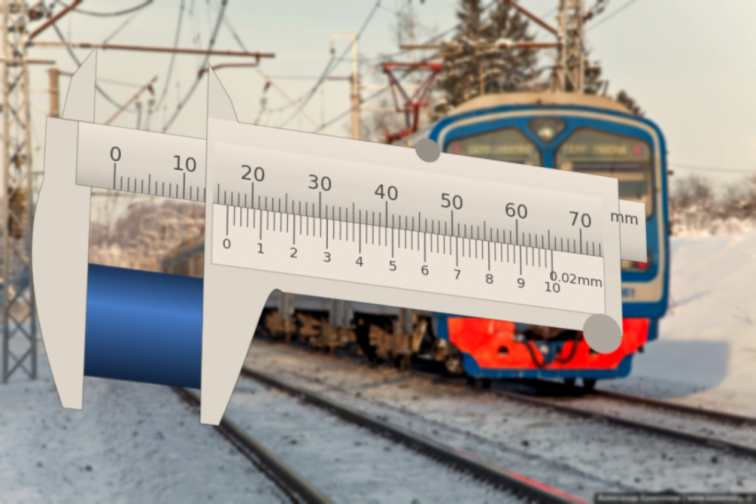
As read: 16.4 mm
